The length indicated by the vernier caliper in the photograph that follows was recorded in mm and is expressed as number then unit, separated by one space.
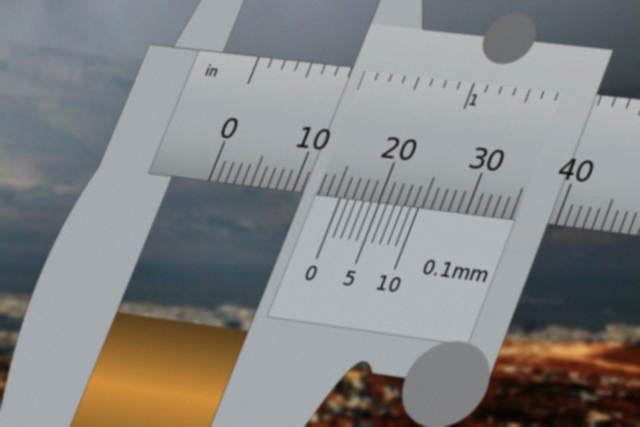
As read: 15.6 mm
